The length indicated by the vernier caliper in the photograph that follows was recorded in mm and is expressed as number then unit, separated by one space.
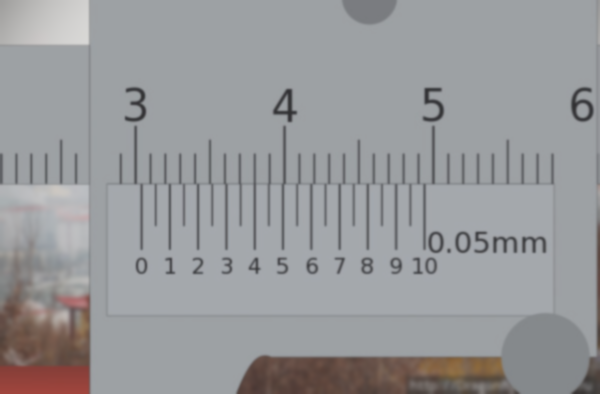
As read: 30.4 mm
